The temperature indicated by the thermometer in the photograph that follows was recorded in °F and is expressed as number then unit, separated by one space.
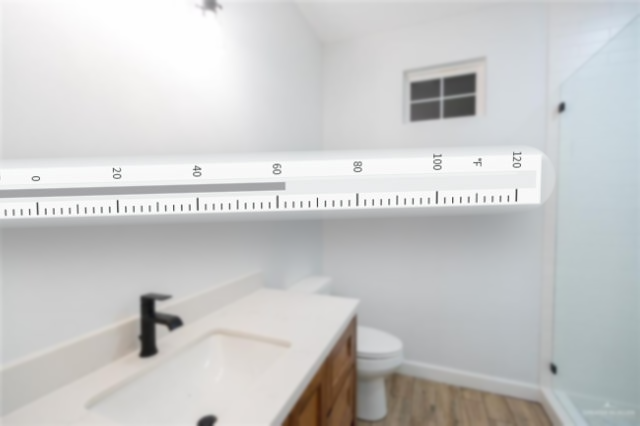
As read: 62 °F
